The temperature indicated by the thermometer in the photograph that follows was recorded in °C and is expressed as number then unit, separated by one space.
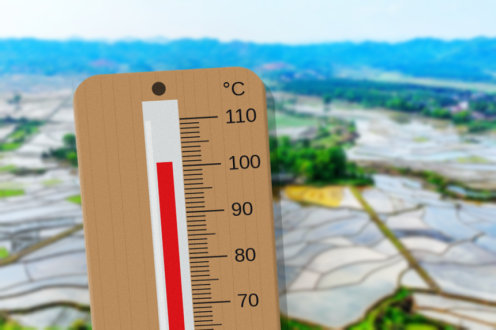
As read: 101 °C
